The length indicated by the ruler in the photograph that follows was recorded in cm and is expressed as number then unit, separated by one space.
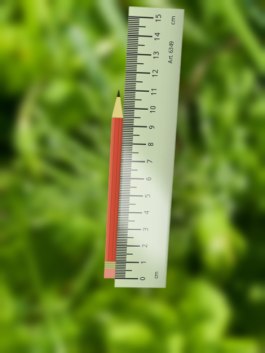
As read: 11 cm
